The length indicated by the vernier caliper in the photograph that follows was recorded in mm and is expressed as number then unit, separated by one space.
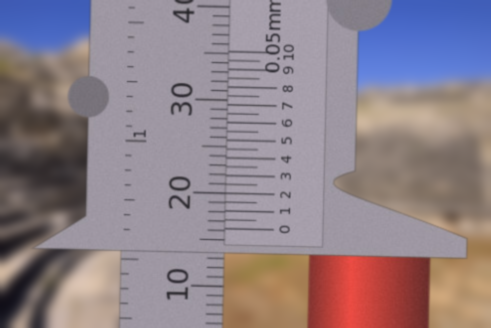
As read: 16.2 mm
